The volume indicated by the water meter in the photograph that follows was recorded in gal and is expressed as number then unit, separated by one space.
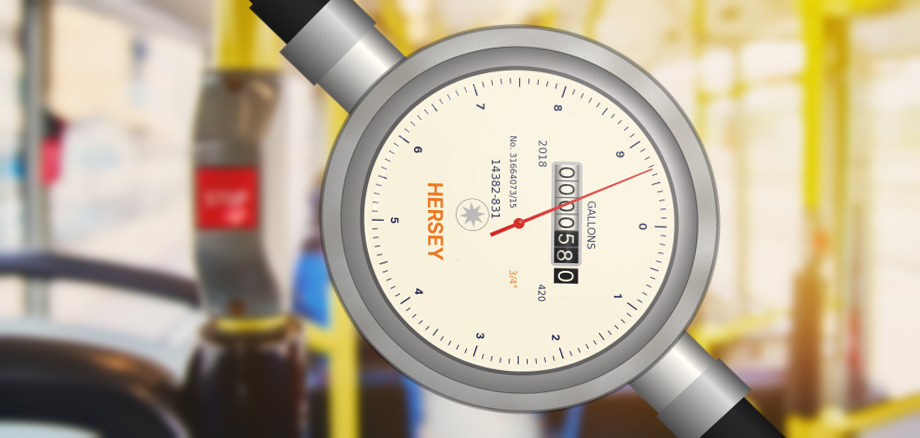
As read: 579.3 gal
